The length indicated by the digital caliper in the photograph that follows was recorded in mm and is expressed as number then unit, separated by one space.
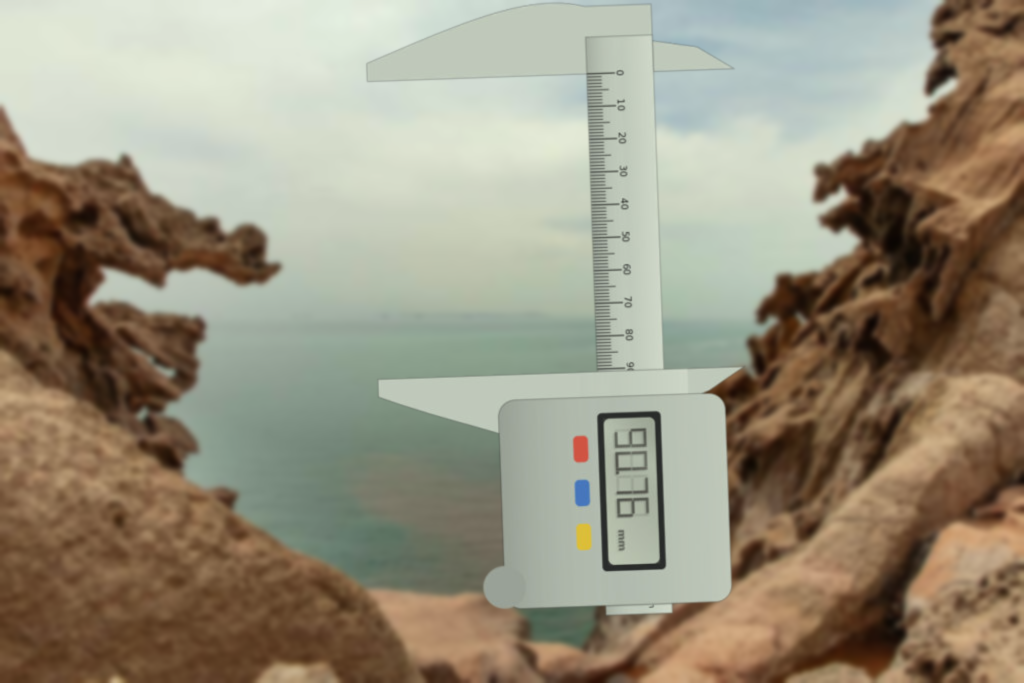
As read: 90.76 mm
